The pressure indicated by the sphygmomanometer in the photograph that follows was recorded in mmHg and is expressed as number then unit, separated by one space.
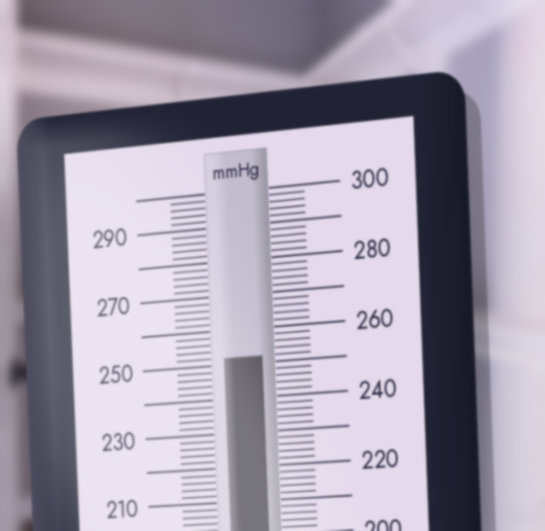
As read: 252 mmHg
